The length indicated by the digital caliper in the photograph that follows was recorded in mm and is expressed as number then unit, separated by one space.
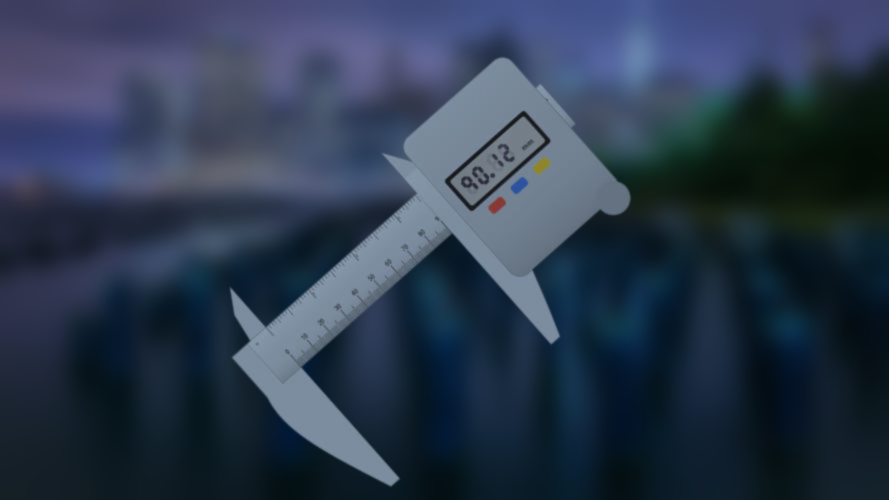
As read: 90.12 mm
